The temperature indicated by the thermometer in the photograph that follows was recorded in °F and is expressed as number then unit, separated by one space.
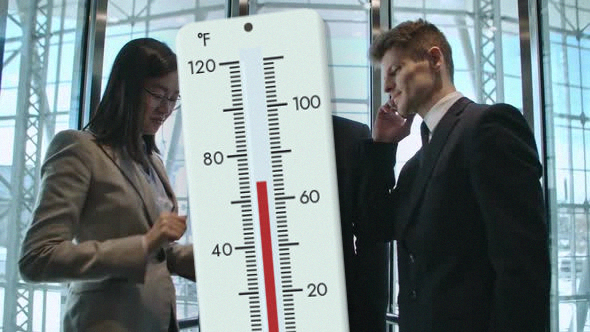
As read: 68 °F
